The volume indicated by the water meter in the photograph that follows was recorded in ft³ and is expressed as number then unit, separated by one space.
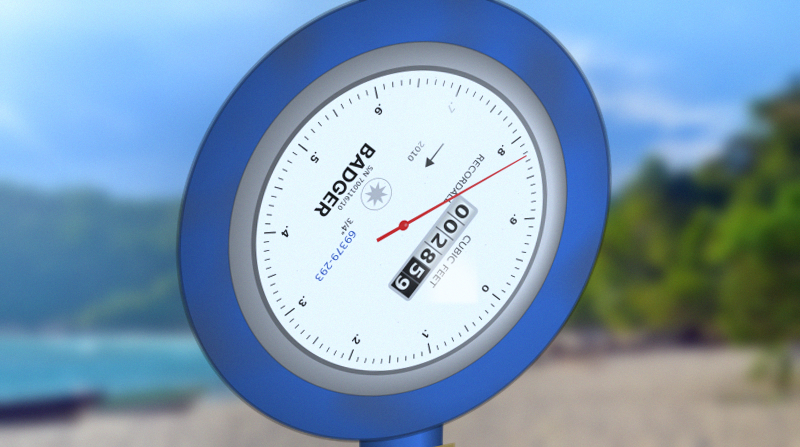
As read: 2858.82 ft³
